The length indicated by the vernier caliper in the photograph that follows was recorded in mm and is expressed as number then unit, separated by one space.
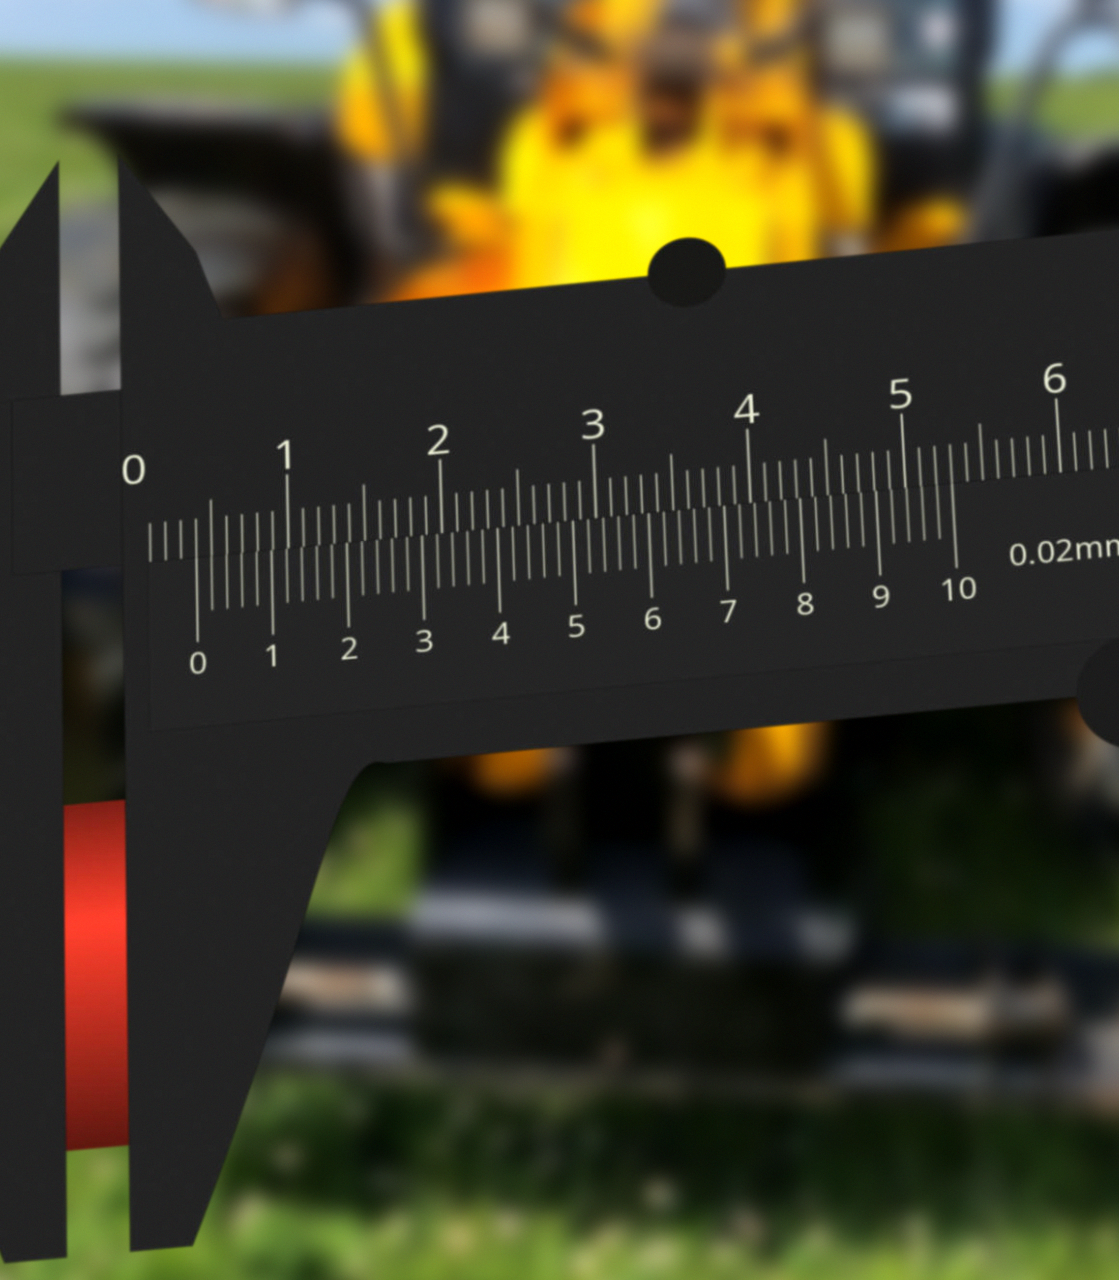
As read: 4.0 mm
